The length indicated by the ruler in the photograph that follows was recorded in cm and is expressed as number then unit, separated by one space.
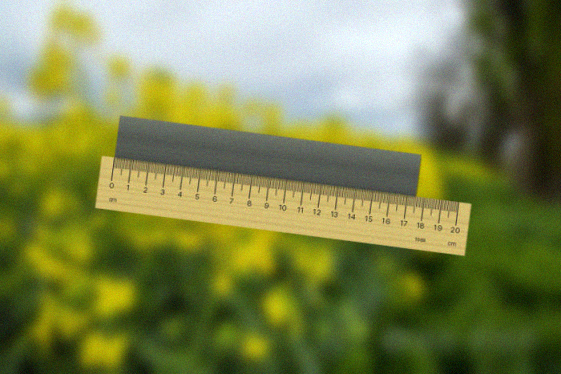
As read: 17.5 cm
